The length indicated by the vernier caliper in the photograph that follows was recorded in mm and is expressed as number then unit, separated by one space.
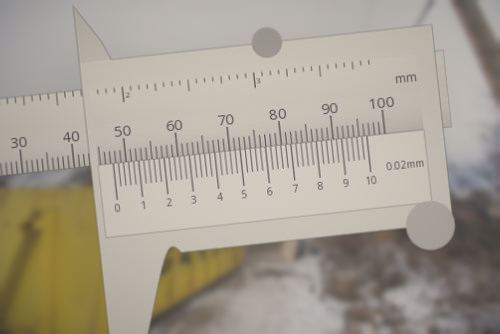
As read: 47.5 mm
